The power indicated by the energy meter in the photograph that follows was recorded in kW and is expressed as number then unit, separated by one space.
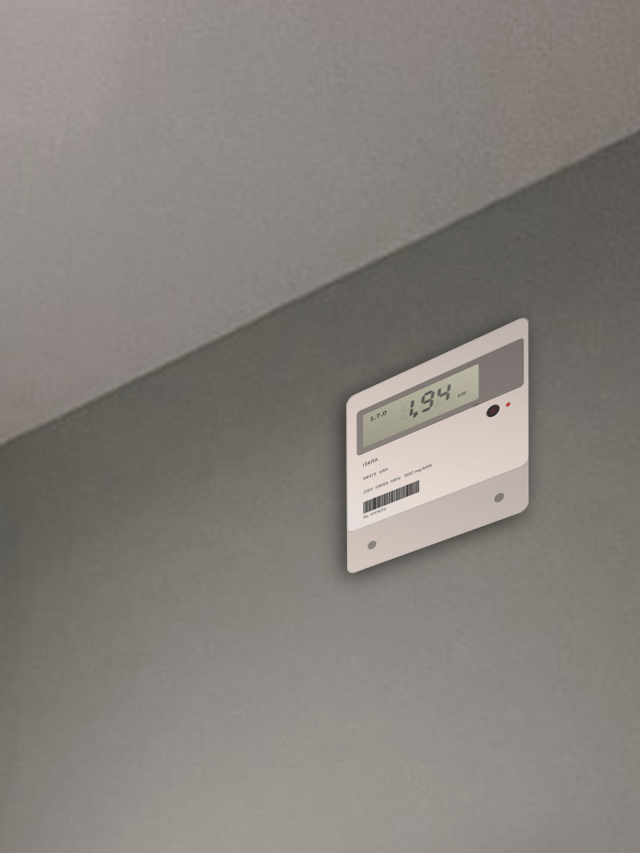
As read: 1.94 kW
